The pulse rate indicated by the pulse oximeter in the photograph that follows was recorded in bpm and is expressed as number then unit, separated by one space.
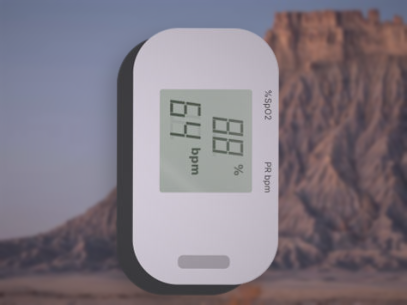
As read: 64 bpm
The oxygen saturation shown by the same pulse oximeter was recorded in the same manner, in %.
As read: 88 %
